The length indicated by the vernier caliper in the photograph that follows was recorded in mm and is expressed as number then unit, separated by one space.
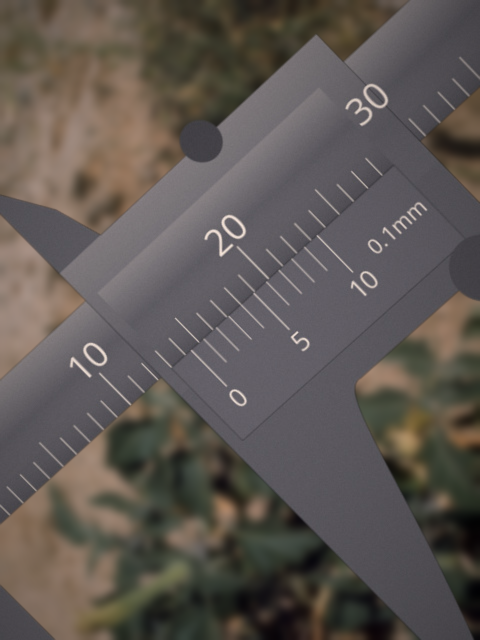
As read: 14.4 mm
